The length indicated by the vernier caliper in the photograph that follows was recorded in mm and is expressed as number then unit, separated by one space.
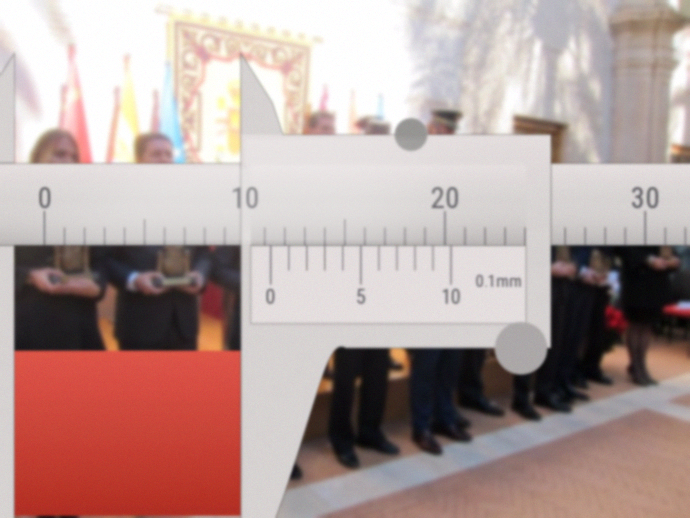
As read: 11.3 mm
